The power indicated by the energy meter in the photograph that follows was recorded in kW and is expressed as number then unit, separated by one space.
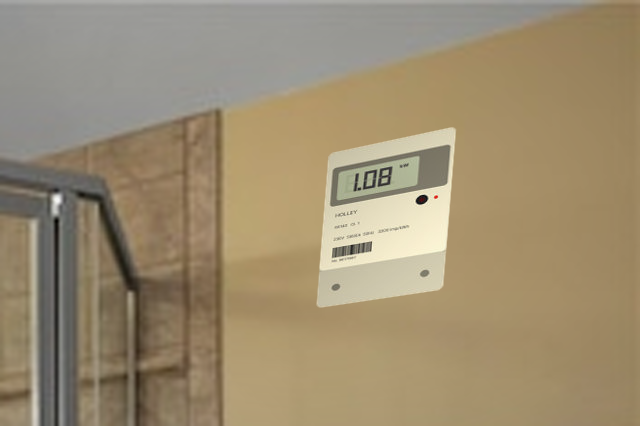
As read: 1.08 kW
